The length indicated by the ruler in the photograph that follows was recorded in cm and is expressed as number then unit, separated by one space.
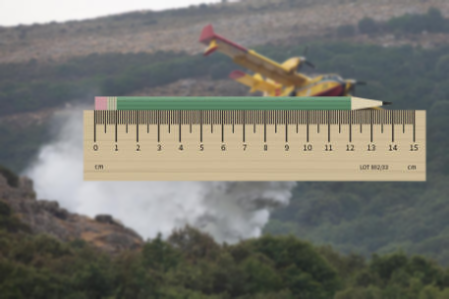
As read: 14 cm
